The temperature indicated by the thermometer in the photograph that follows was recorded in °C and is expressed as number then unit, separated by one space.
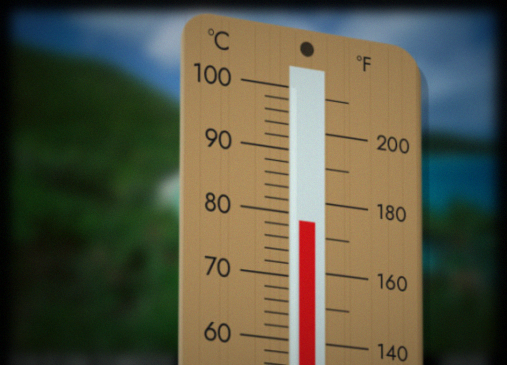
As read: 79 °C
